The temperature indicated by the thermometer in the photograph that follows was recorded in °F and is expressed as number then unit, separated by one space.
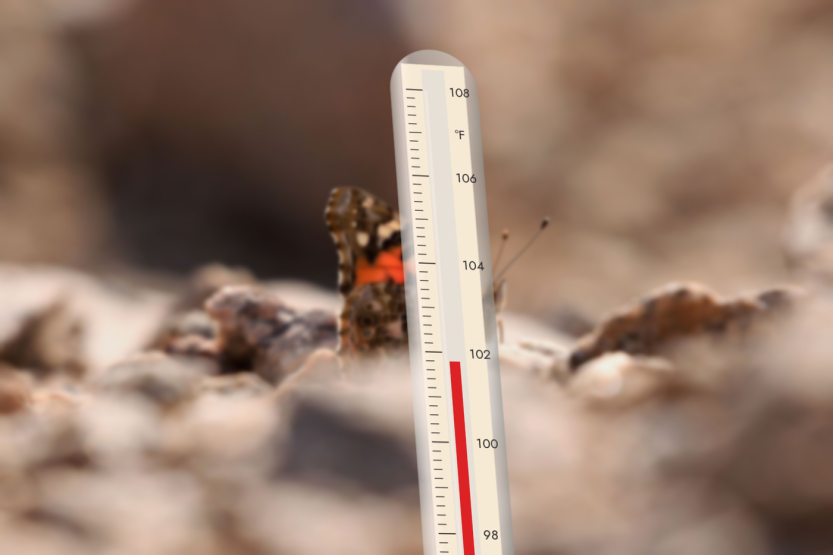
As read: 101.8 °F
